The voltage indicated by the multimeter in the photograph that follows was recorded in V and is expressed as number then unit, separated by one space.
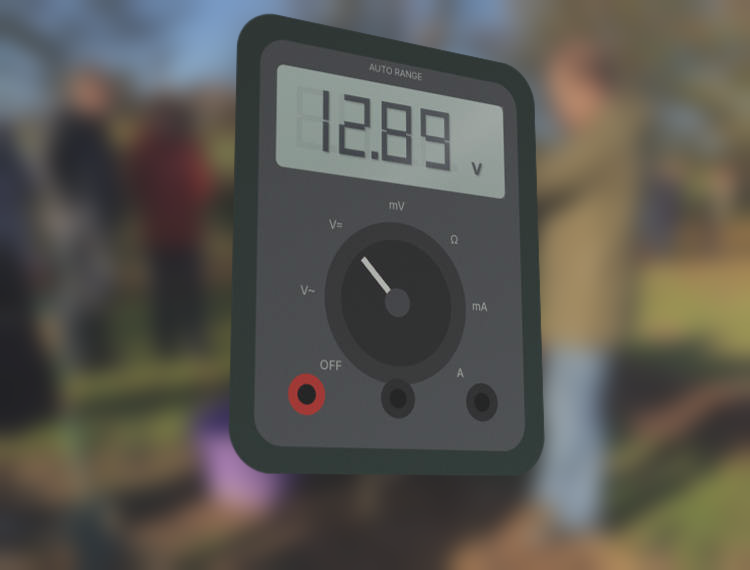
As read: 12.89 V
